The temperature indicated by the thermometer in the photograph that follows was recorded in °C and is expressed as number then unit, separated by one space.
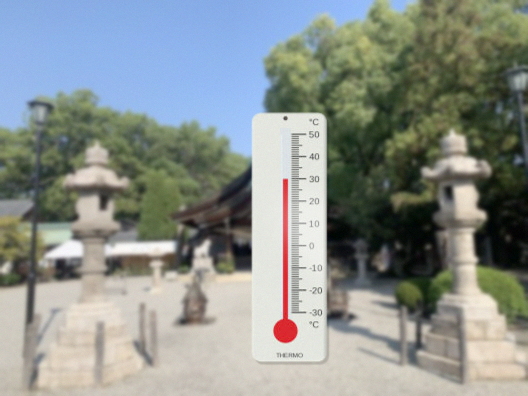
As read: 30 °C
